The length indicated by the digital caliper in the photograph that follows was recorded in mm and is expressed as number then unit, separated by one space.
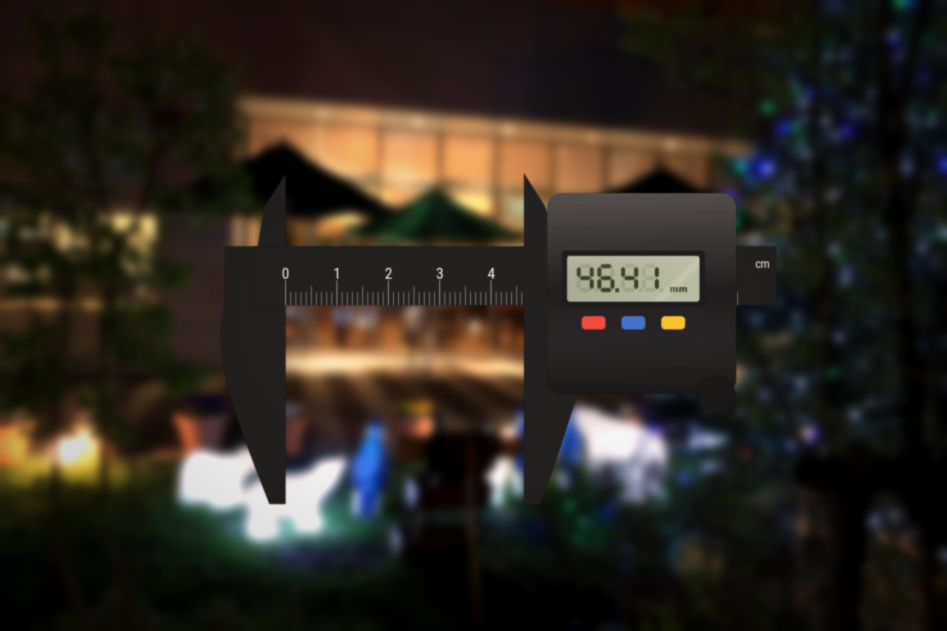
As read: 46.41 mm
